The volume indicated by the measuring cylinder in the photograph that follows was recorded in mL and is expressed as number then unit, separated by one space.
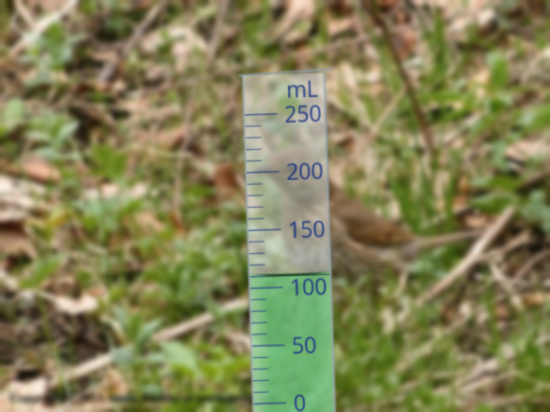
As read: 110 mL
